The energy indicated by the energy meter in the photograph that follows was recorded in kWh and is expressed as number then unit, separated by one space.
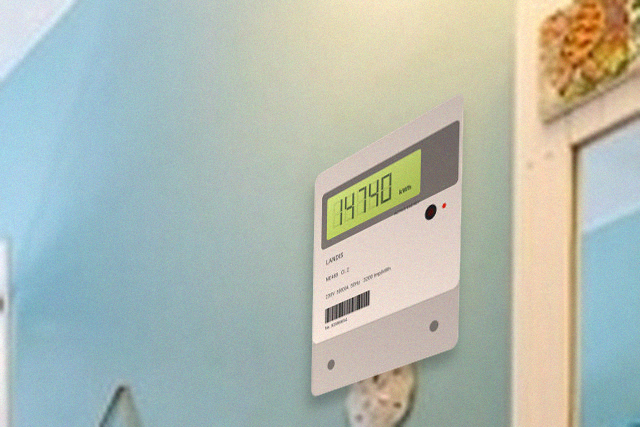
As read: 14740 kWh
